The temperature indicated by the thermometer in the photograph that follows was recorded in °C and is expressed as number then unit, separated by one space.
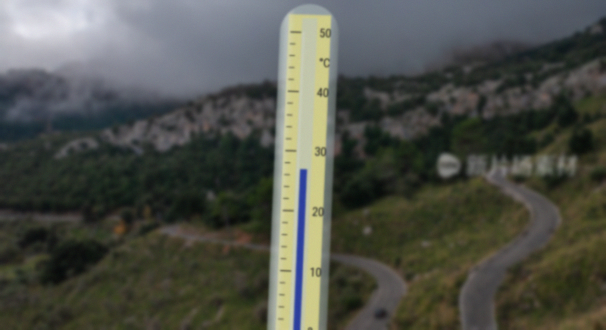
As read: 27 °C
